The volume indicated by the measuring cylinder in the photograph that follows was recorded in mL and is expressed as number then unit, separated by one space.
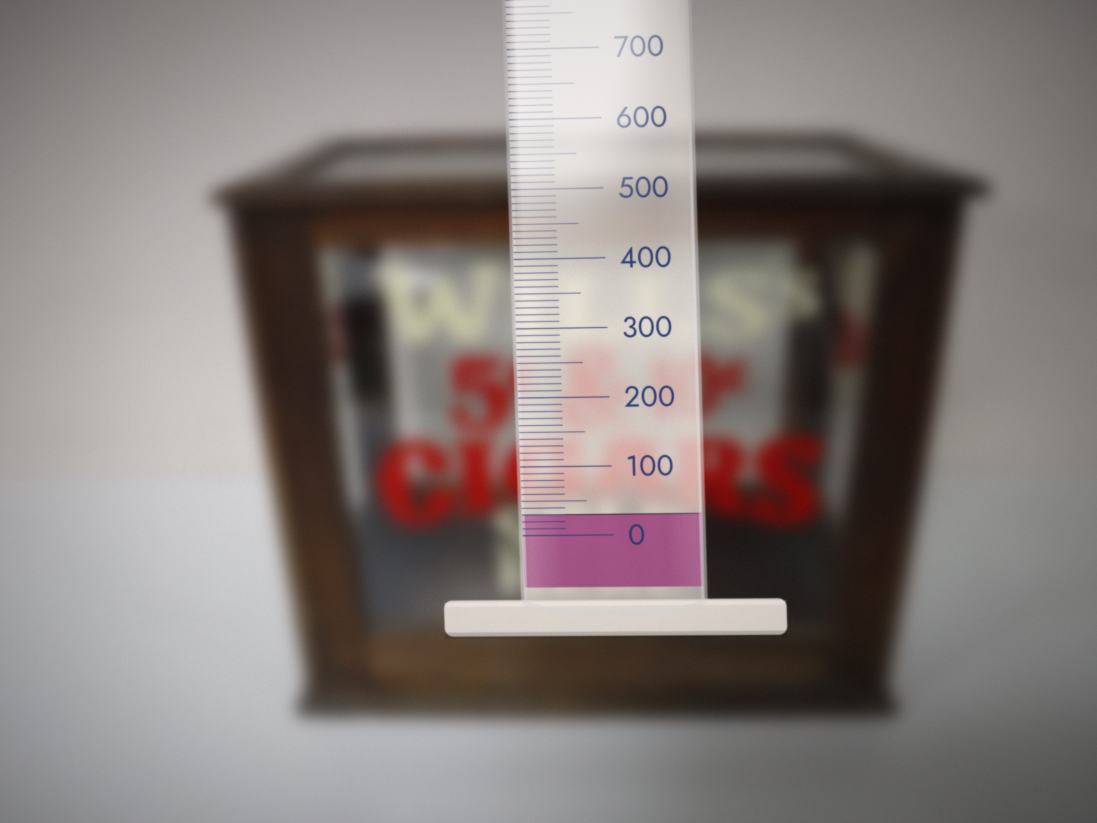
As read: 30 mL
